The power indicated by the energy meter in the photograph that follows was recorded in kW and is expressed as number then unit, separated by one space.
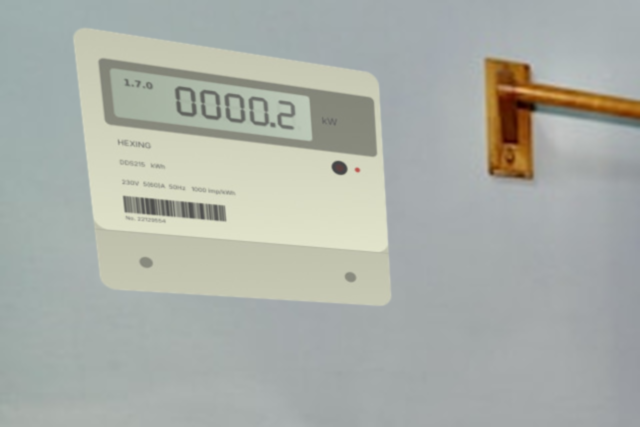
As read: 0.2 kW
